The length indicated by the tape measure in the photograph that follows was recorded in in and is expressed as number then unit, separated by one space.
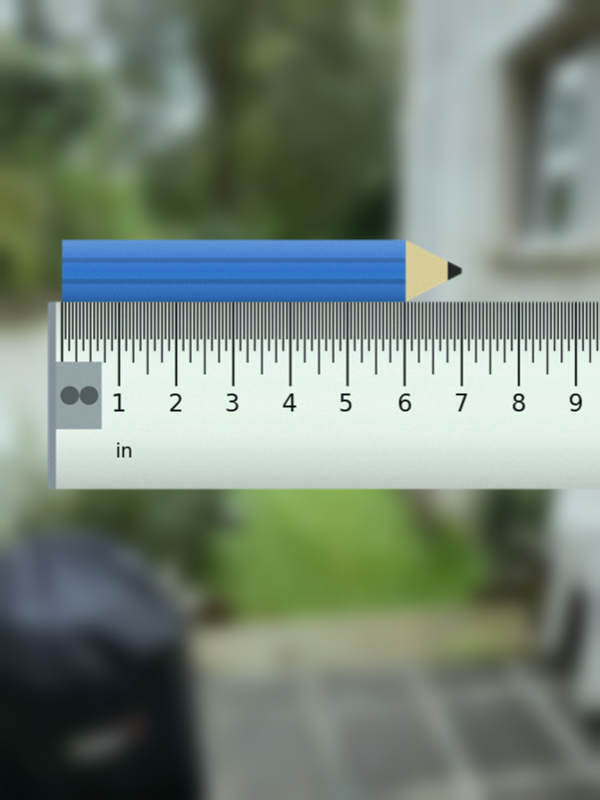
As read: 7 in
